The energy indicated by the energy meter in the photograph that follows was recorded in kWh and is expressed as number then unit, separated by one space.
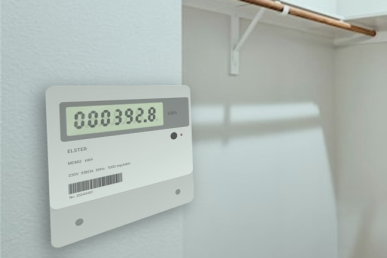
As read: 392.8 kWh
